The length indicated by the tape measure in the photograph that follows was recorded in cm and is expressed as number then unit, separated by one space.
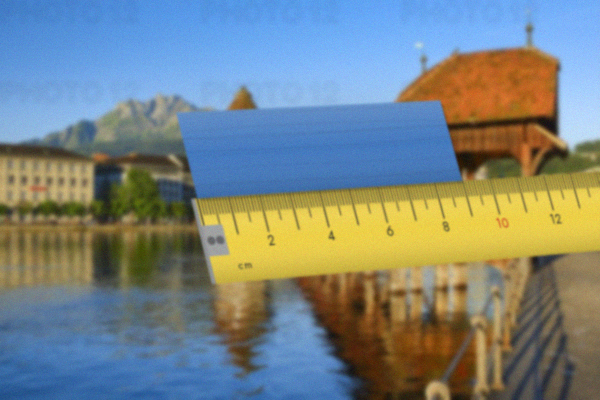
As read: 9 cm
